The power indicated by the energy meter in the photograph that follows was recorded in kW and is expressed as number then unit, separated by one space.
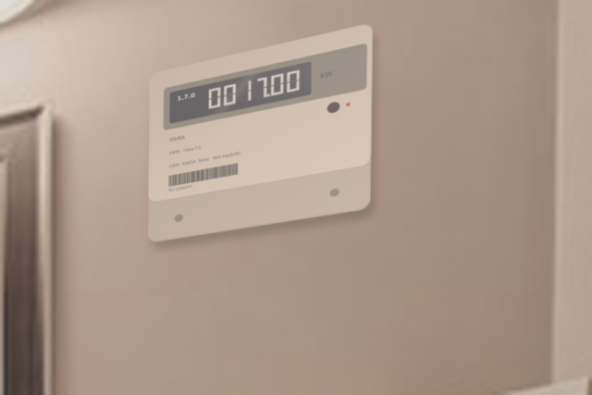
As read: 17.00 kW
